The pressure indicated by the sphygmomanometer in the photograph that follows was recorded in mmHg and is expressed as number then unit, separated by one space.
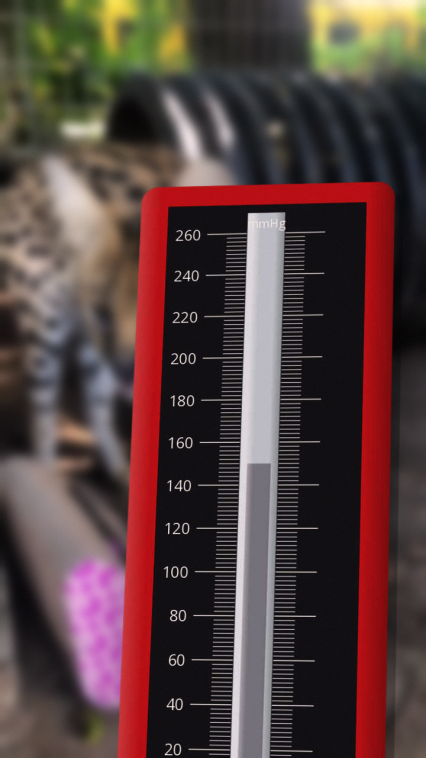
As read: 150 mmHg
